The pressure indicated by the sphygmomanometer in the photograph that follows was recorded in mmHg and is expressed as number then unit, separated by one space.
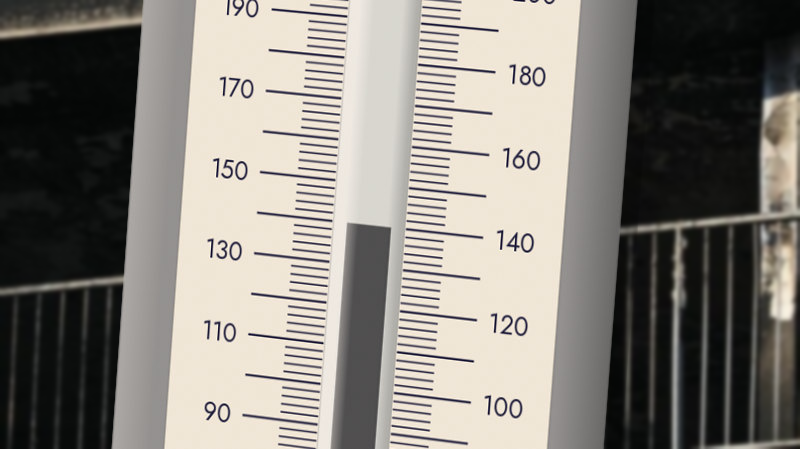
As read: 140 mmHg
